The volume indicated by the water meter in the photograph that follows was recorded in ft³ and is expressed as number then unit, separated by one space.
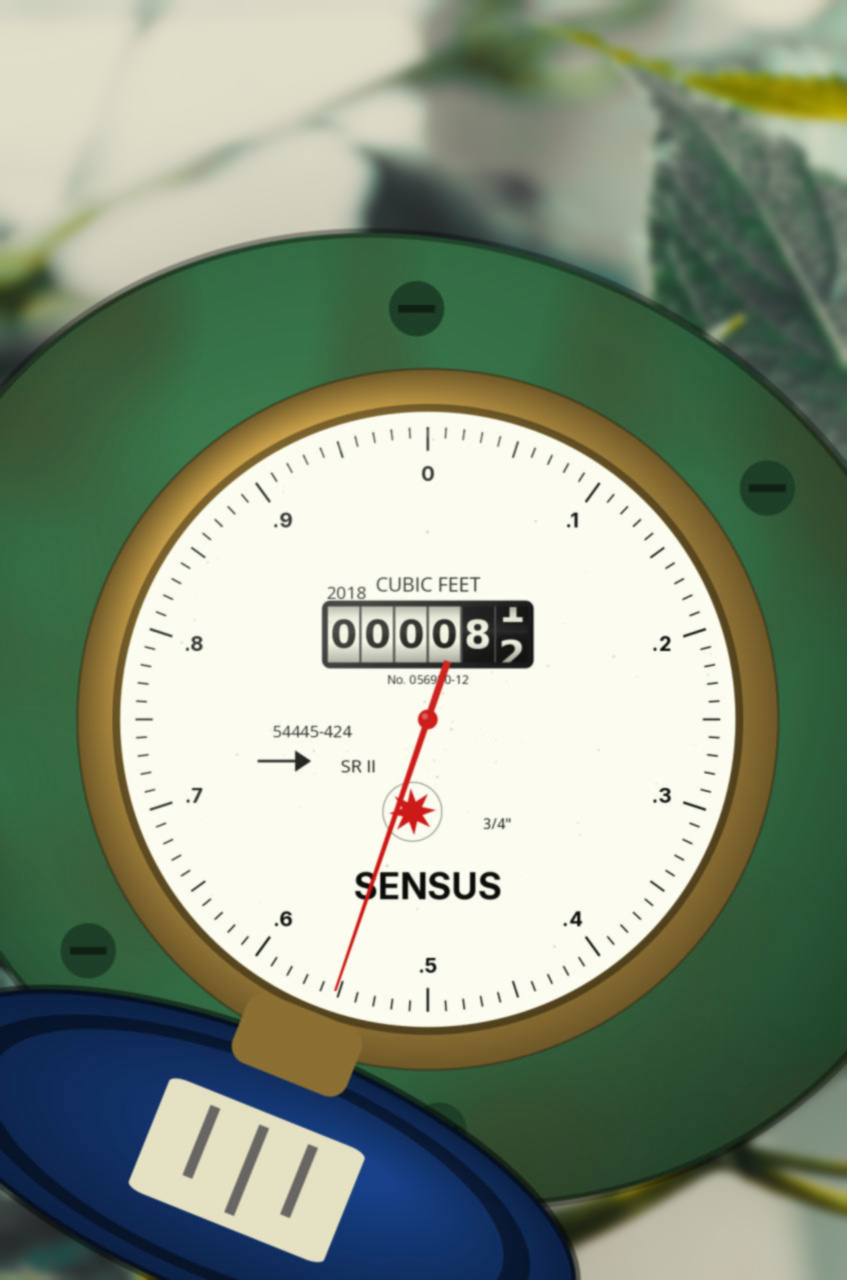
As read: 81.55 ft³
